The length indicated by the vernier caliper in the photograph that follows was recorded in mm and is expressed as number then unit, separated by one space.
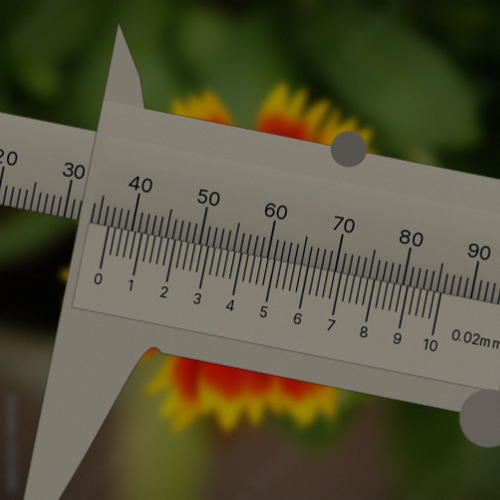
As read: 36.6 mm
